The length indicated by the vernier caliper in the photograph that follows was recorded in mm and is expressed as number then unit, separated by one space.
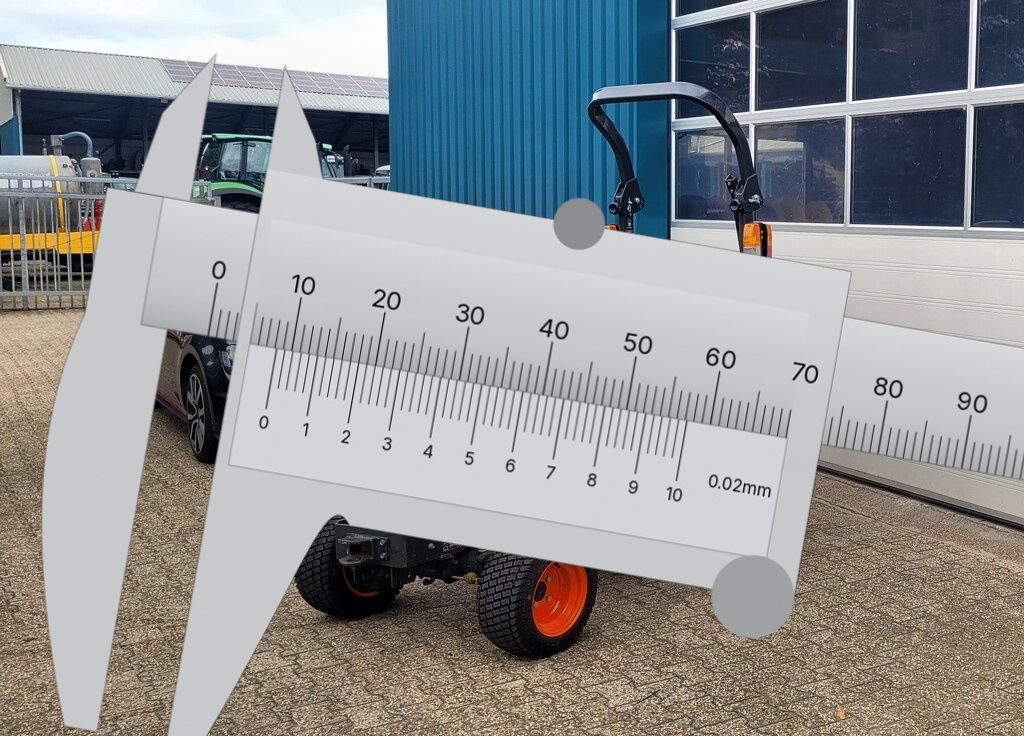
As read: 8.2 mm
